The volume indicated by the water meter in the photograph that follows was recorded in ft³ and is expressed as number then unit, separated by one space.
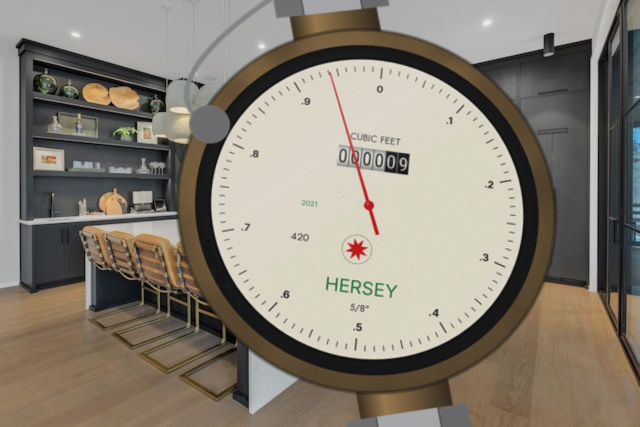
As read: 8.94 ft³
